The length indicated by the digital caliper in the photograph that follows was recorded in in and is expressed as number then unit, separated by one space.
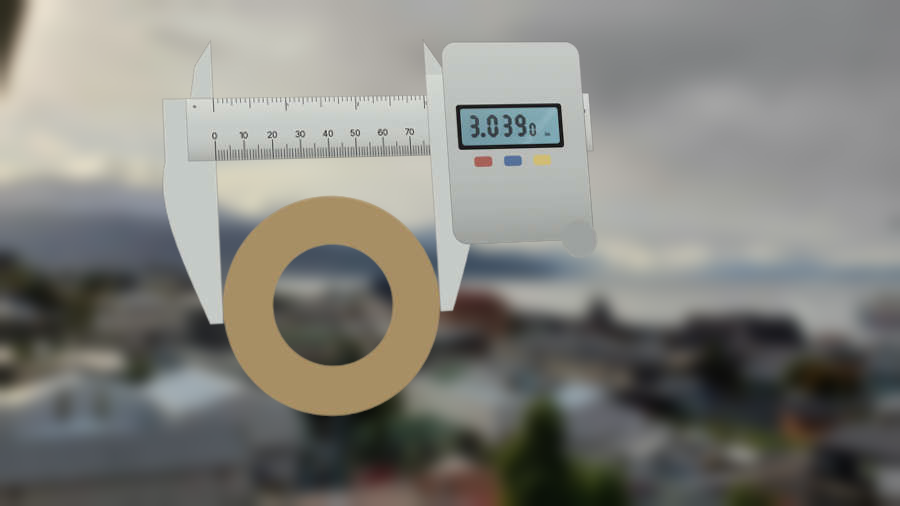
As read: 3.0390 in
